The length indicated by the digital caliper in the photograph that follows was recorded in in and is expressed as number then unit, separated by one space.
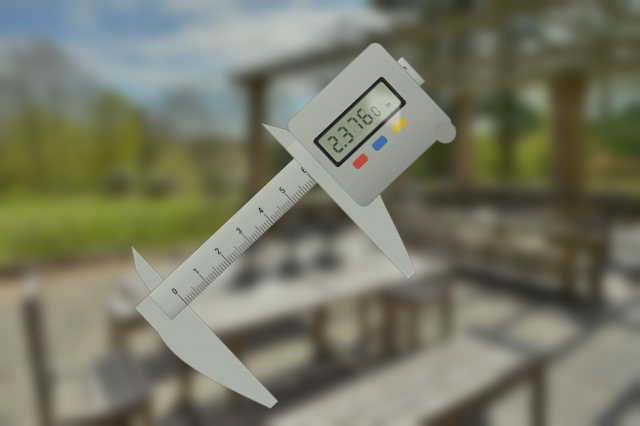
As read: 2.3760 in
